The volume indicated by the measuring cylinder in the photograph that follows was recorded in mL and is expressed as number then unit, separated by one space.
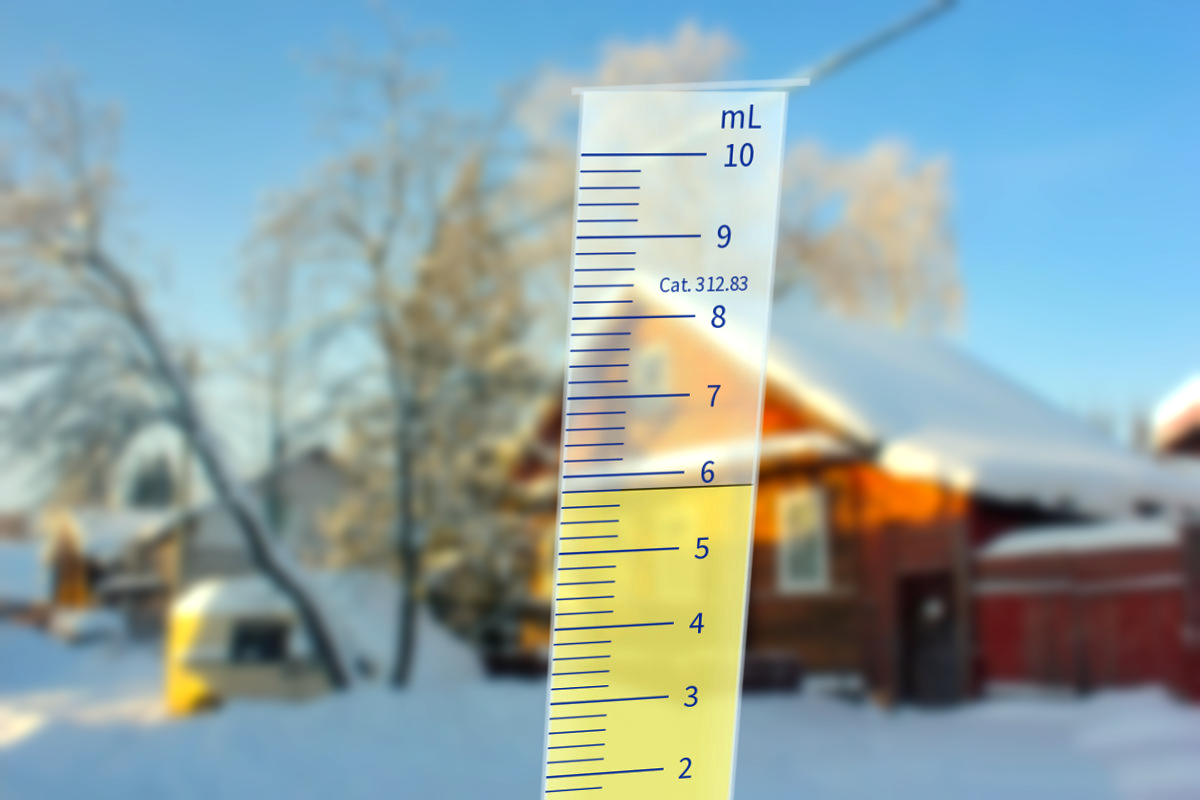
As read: 5.8 mL
